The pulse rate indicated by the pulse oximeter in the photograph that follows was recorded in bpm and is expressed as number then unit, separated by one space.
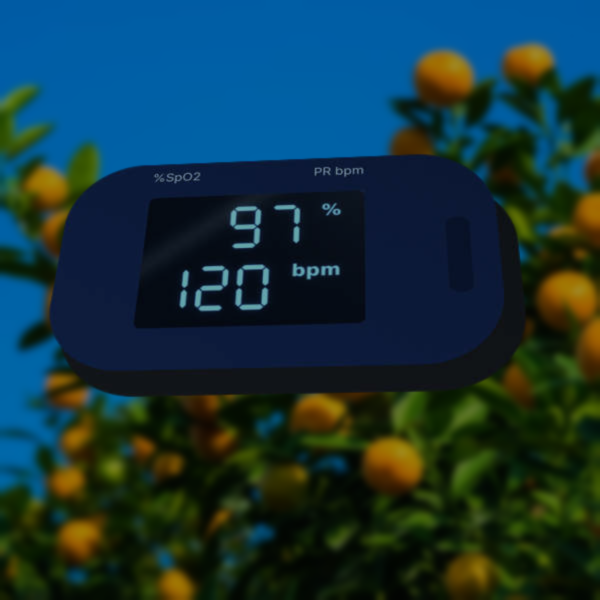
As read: 120 bpm
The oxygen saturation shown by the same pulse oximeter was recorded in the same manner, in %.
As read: 97 %
